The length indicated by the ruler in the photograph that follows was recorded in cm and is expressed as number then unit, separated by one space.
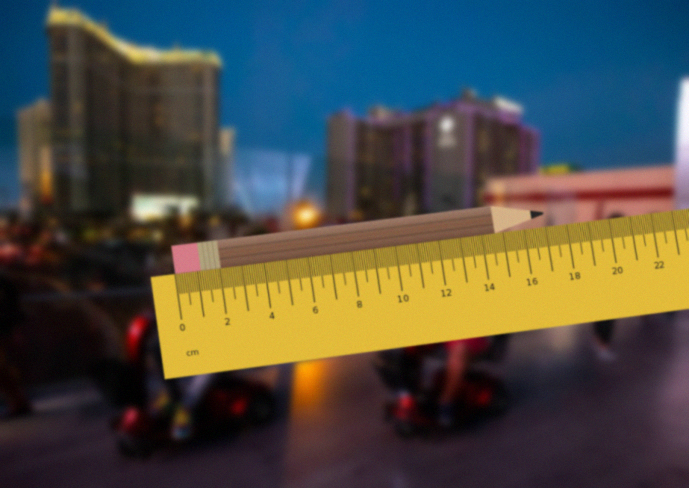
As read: 17 cm
